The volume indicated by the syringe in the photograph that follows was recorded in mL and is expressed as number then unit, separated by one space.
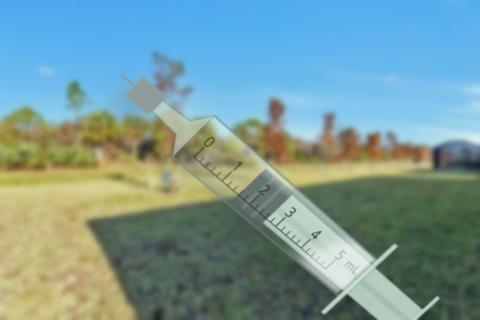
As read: 1.6 mL
